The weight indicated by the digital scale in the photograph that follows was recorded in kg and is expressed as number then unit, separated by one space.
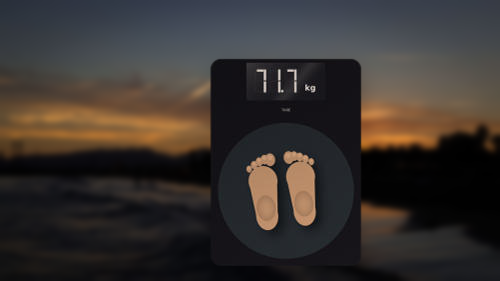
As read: 71.7 kg
